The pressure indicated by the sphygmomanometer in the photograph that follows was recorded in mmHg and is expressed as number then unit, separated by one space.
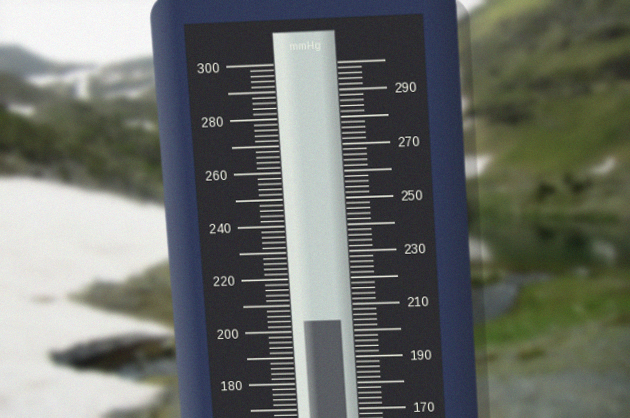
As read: 204 mmHg
